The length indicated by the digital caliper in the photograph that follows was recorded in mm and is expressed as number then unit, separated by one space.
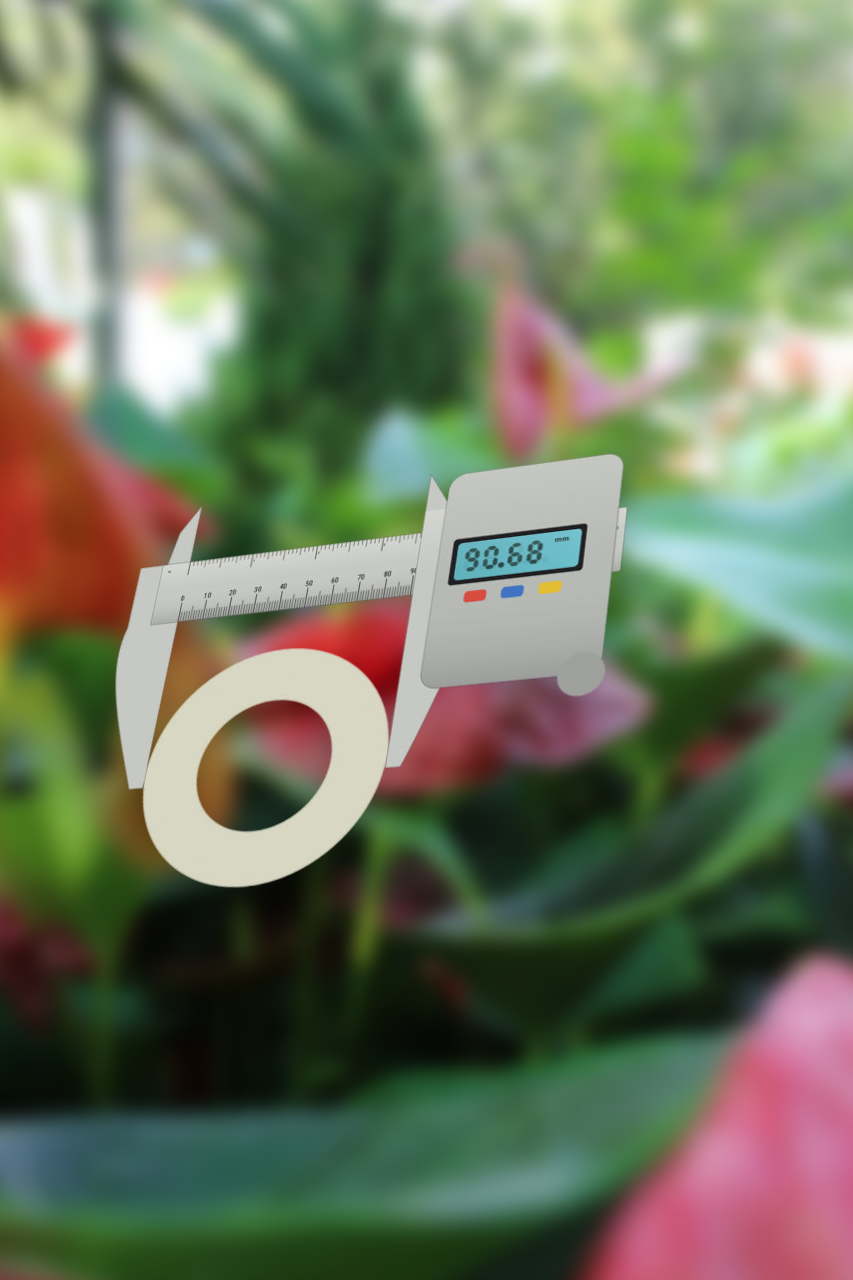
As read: 90.68 mm
